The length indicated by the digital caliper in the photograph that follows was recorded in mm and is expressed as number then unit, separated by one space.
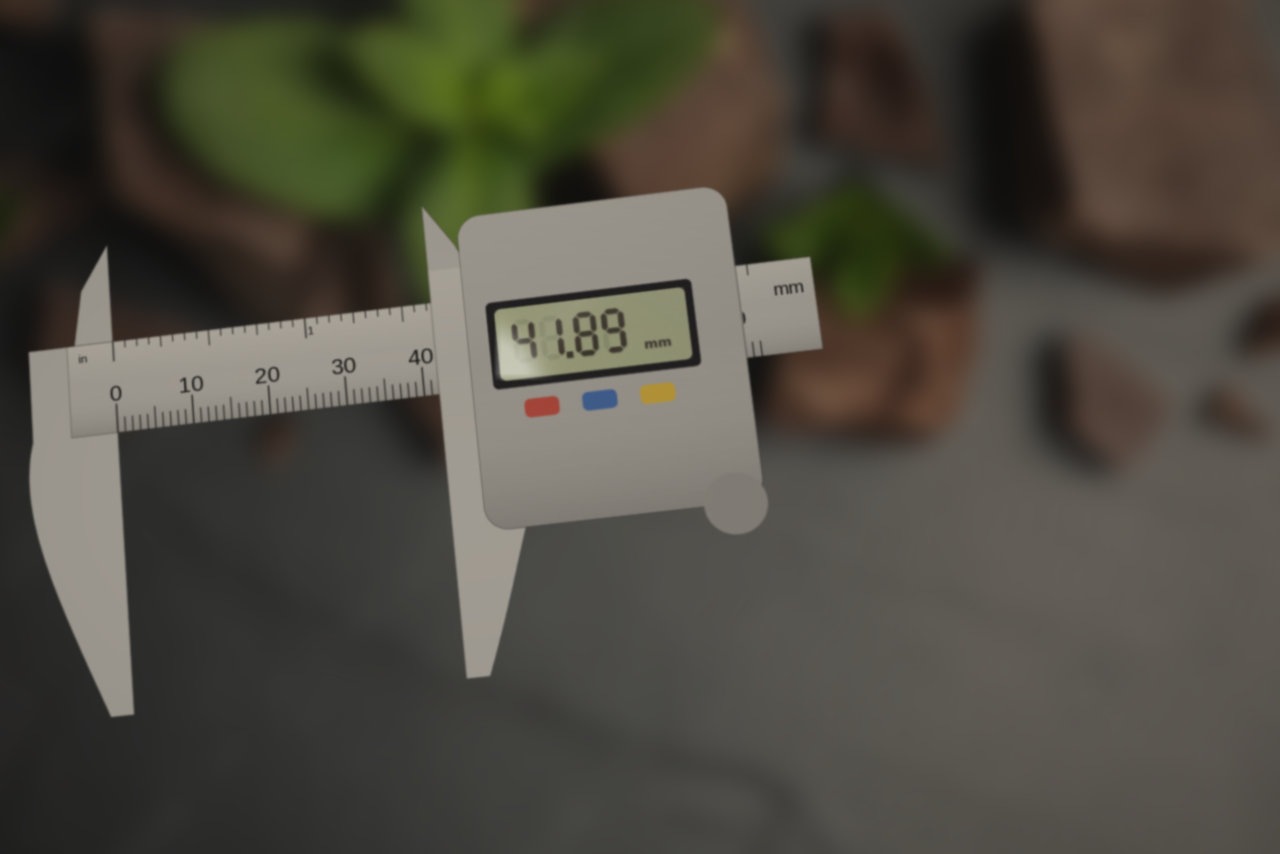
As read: 41.89 mm
